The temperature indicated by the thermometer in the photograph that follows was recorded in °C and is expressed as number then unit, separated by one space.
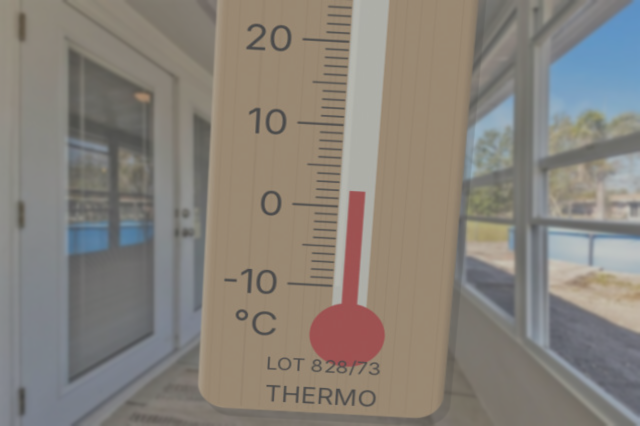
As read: 2 °C
